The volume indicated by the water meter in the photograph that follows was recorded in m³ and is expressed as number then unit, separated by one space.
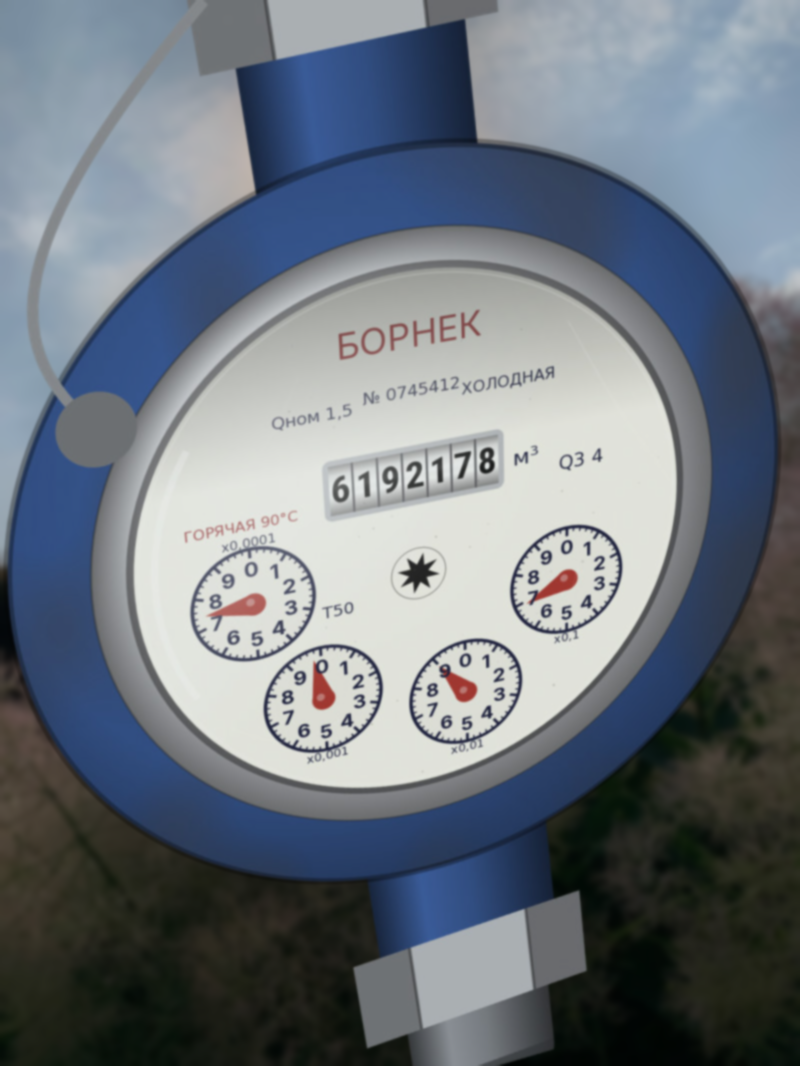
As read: 6192178.6897 m³
